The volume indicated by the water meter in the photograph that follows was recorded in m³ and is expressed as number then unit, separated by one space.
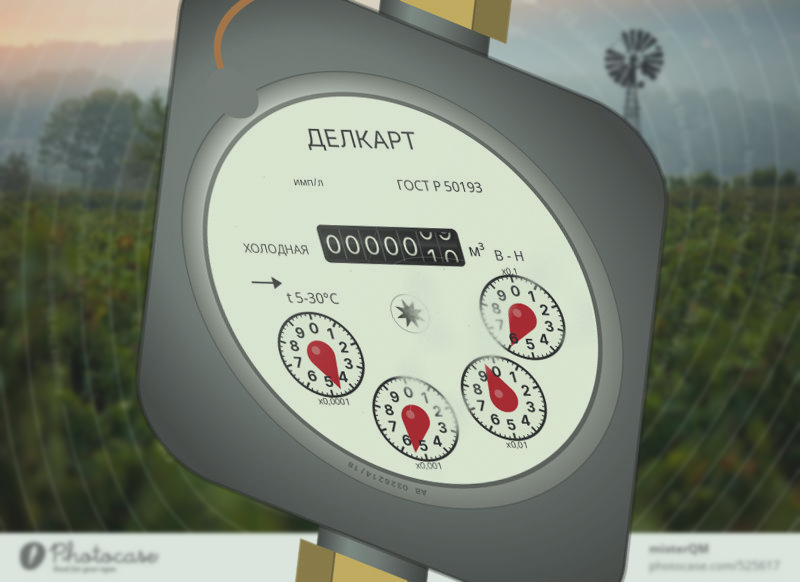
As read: 9.5954 m³
